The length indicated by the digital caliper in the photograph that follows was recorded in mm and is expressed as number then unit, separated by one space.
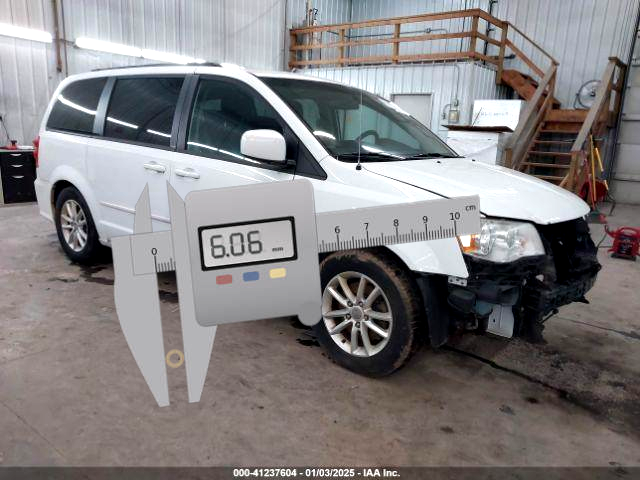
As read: 6.06 mm
